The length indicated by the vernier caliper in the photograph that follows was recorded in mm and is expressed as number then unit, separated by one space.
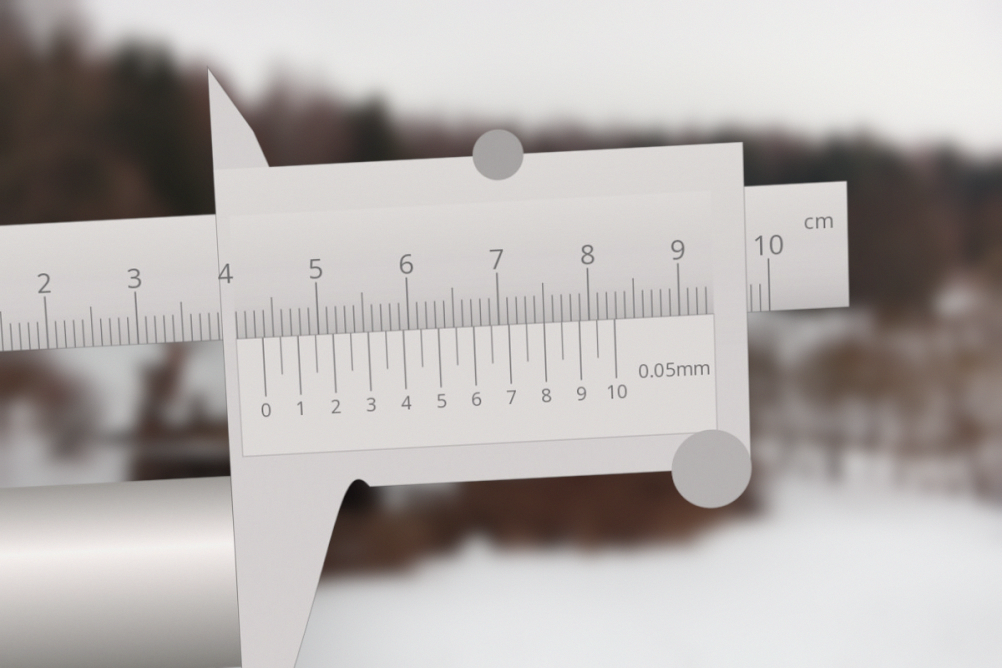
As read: 43.8 mm
